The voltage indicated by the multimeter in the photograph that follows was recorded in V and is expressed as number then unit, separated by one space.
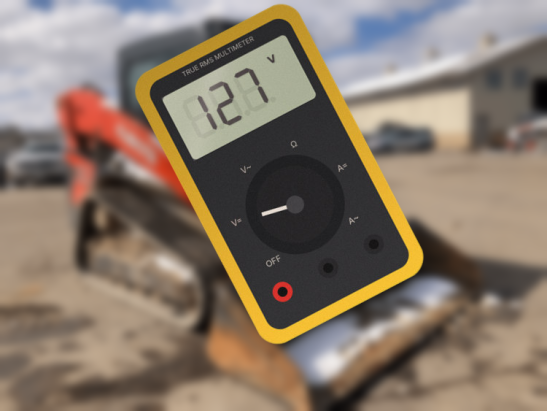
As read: 127 V
